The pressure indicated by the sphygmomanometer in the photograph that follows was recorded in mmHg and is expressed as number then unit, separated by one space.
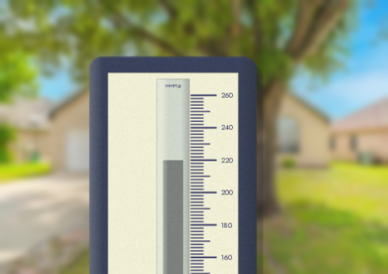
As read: 220 mmHg
